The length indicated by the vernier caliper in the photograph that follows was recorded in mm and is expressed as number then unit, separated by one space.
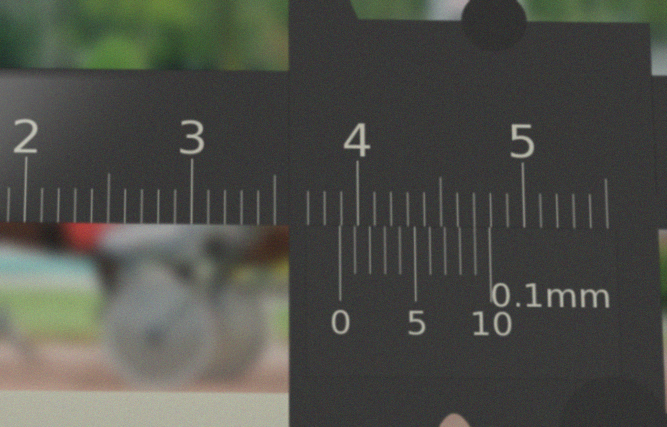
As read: 38.9 mm
